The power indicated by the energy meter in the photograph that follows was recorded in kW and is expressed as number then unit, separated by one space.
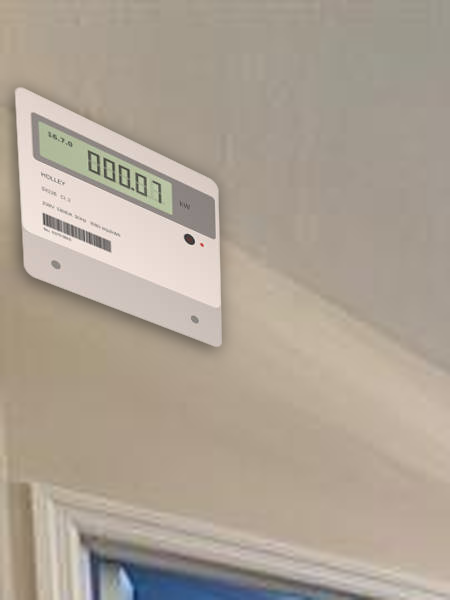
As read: 0.07 kW
